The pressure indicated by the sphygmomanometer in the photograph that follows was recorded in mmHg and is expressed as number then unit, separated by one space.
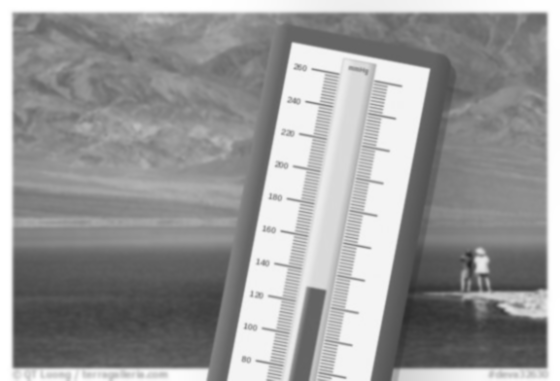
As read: 130 mmHg
